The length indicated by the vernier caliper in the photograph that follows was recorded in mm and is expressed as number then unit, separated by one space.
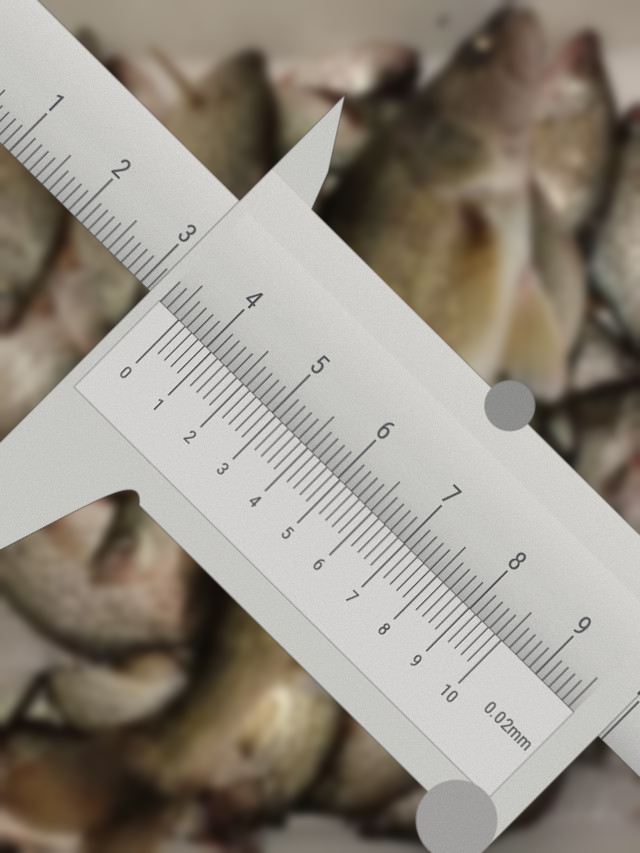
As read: 35.8 mm
